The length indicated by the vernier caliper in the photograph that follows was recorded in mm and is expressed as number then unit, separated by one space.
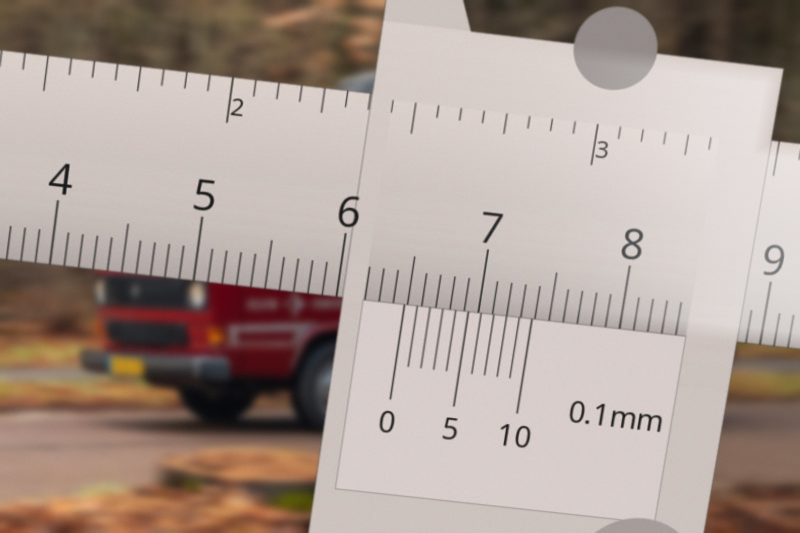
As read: 64.8 mm
